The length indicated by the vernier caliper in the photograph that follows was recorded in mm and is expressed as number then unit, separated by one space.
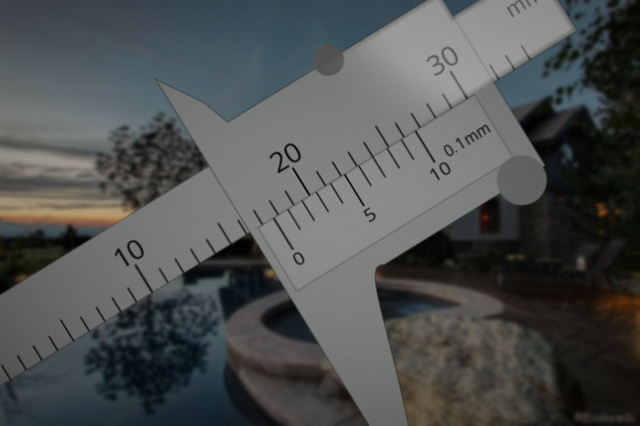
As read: 17.7 mm
